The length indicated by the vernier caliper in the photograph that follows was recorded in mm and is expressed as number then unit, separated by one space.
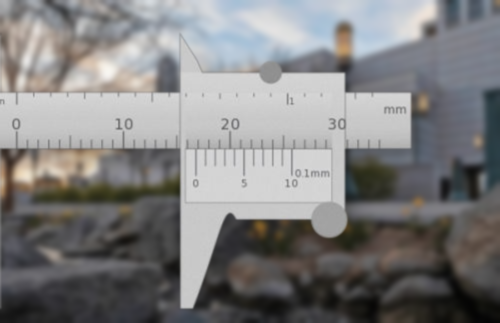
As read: 16.8 mm
